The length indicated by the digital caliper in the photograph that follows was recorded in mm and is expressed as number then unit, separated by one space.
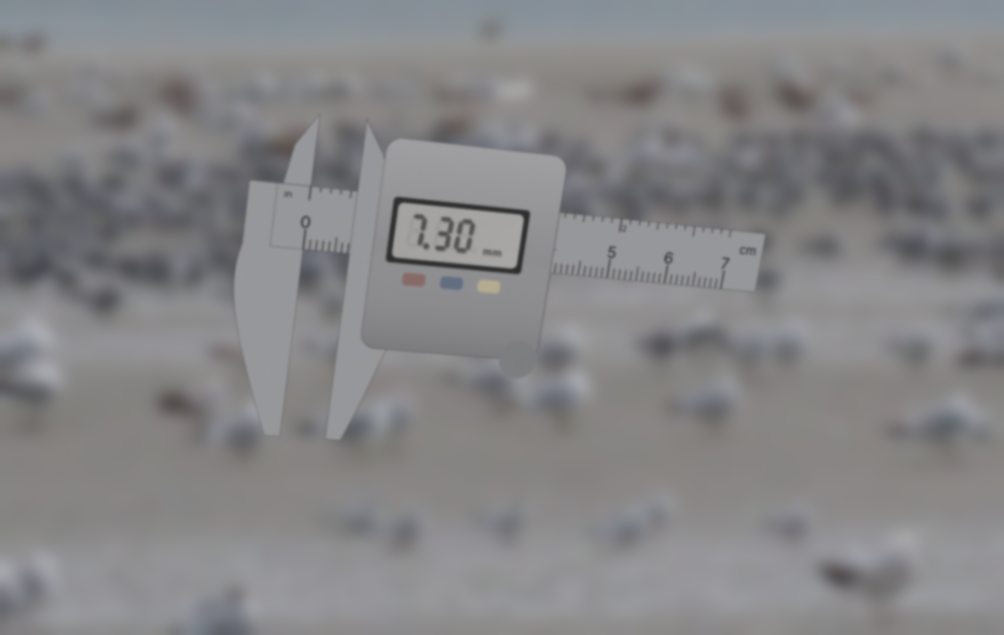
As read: 7.30 mm
